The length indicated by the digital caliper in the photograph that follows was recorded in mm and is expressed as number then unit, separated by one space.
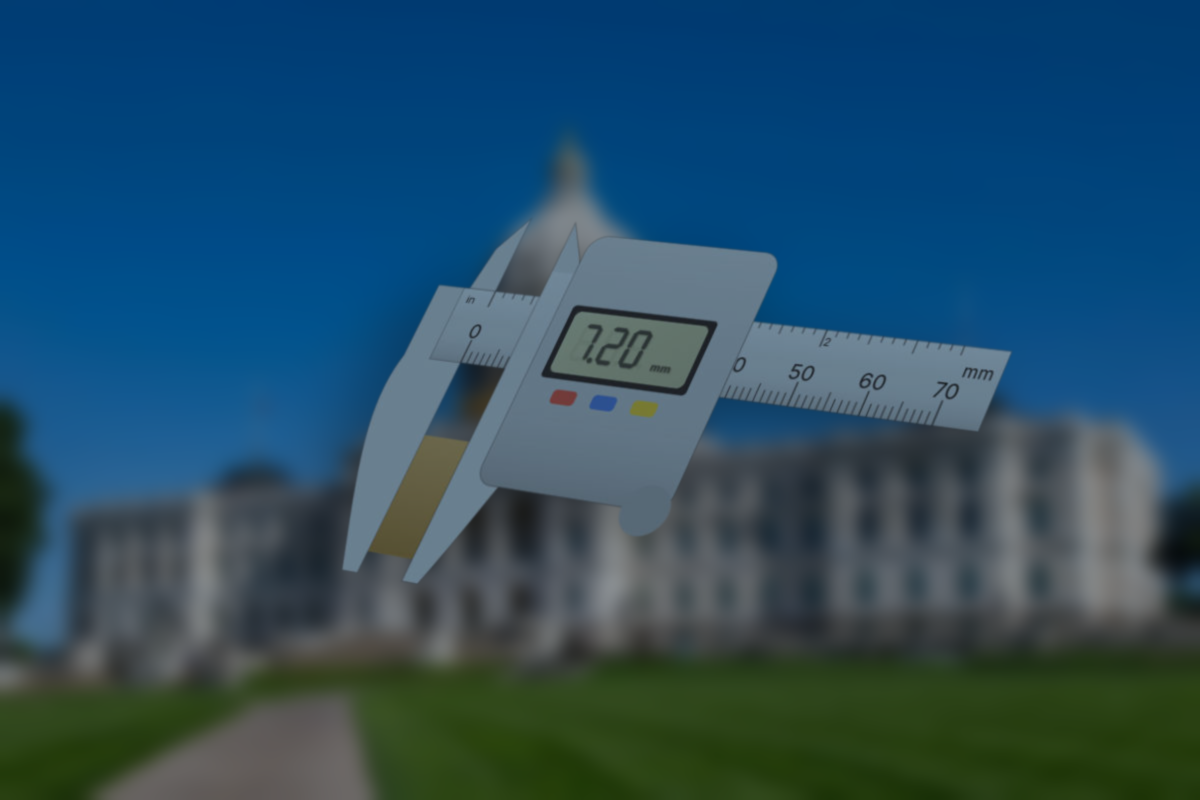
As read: 7.20 mm
